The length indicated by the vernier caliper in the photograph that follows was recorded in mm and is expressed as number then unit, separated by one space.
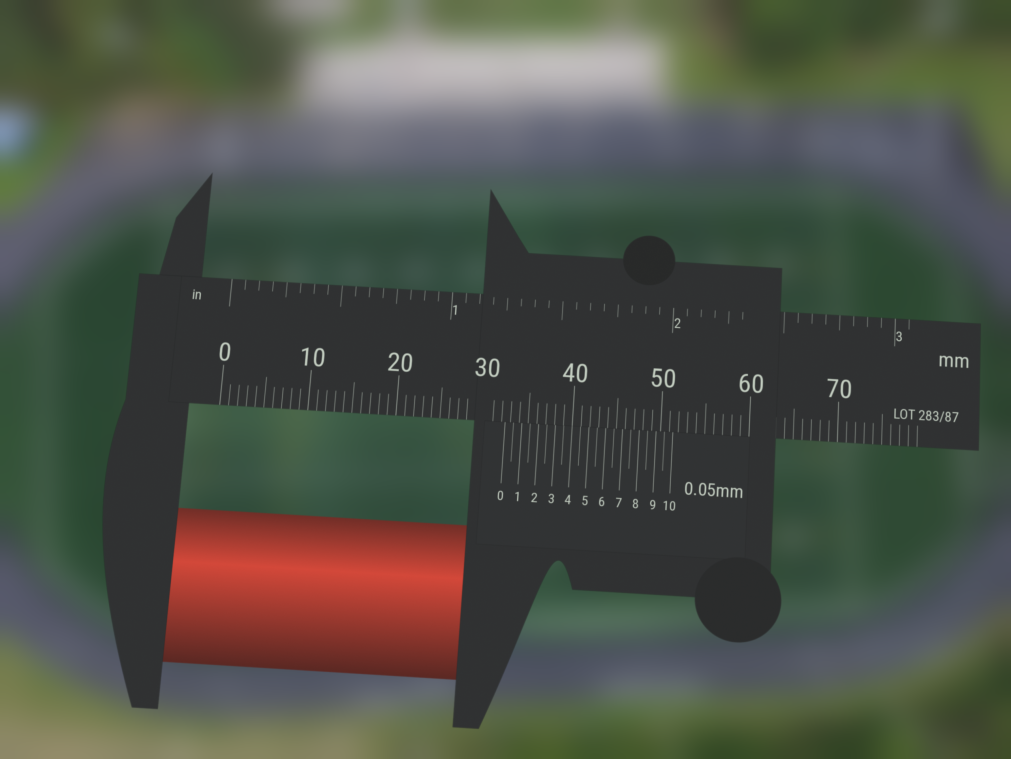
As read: 32.4 mm
